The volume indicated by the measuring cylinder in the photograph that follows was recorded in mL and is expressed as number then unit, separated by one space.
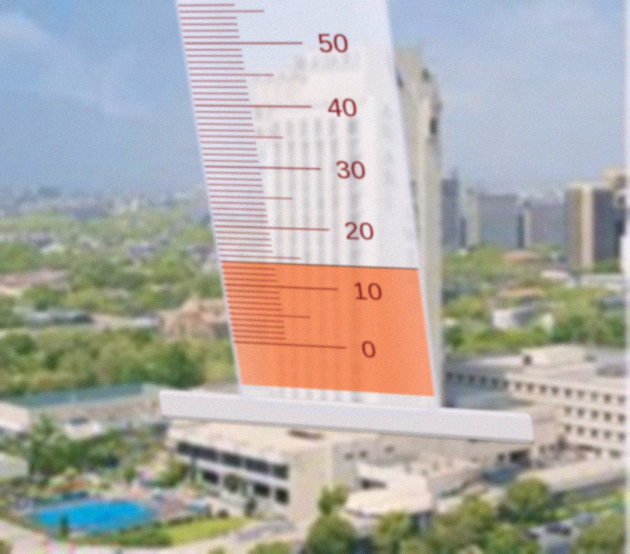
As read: 14 mL
